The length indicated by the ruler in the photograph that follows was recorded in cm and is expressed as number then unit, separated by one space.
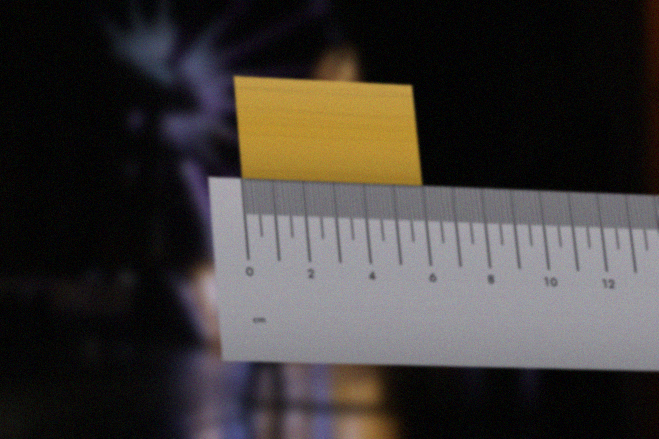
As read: 6 cm
